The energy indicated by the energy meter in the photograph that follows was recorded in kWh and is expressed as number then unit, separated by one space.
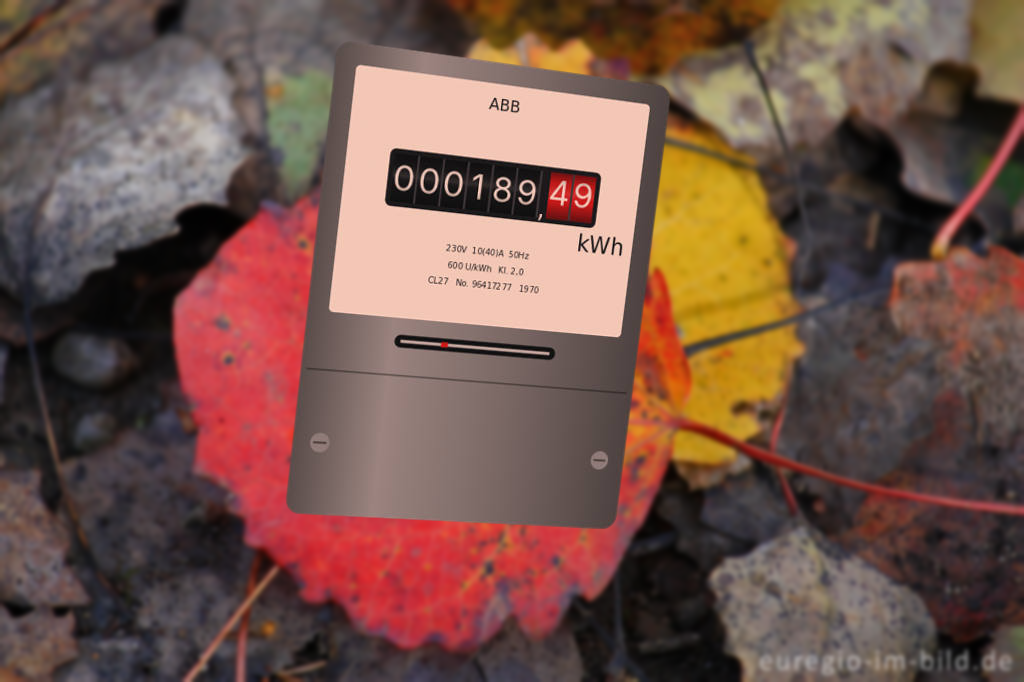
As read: 189.49 kWh
